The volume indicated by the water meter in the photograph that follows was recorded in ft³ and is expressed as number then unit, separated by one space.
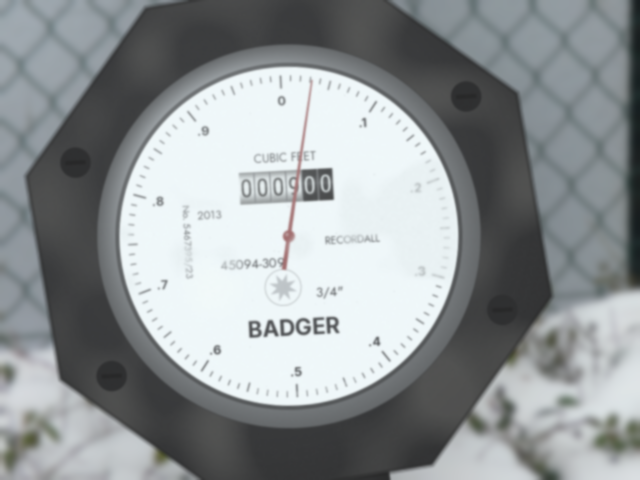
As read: 900.03 ft³
